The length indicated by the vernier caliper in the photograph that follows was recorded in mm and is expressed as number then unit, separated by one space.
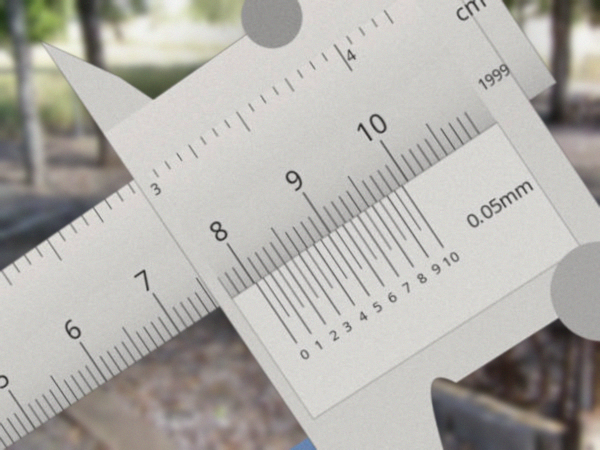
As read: 80.2 mm
